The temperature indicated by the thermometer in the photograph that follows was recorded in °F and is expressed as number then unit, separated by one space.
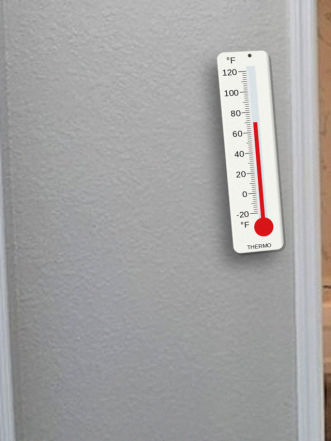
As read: 70 °F
